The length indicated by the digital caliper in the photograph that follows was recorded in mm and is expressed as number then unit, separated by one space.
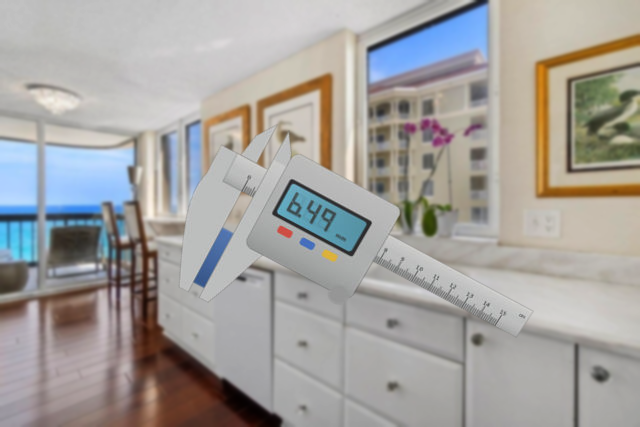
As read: 6.49 mm
